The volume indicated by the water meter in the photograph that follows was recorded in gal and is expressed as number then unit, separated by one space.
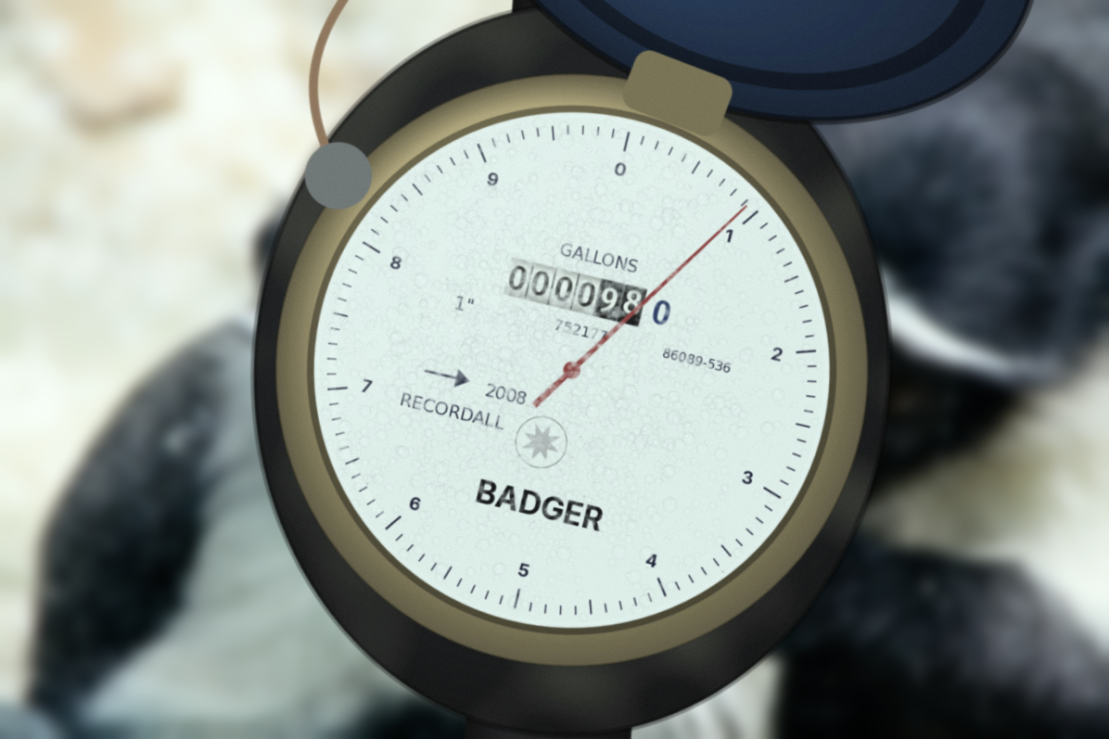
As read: 980.9 gal
